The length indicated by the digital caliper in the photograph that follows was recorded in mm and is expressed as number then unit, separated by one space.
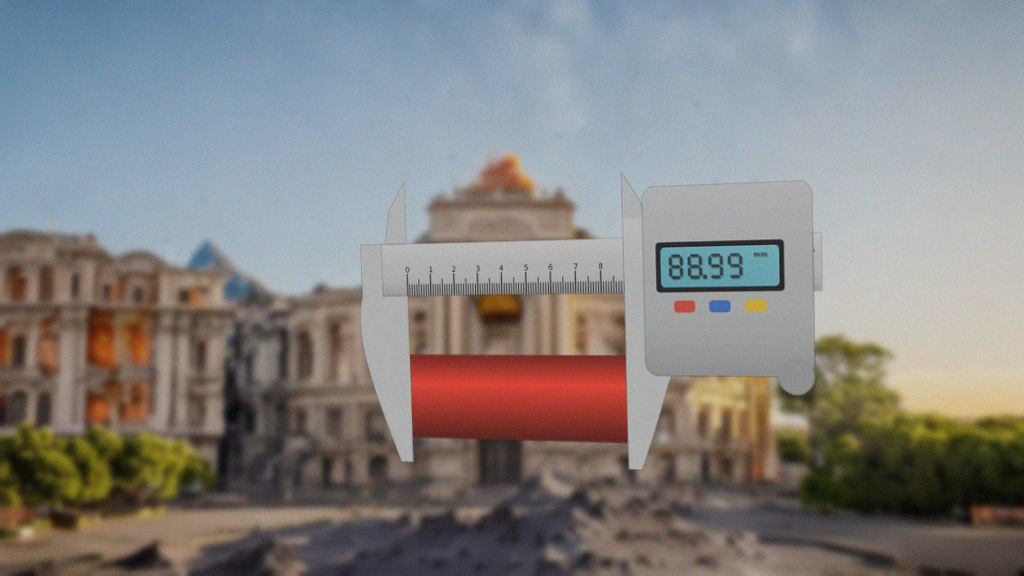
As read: 88.99 mm
